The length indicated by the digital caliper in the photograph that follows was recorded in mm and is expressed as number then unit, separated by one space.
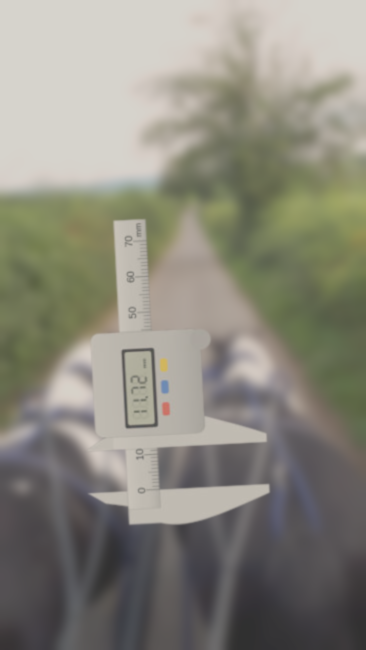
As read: 11.72 mm
